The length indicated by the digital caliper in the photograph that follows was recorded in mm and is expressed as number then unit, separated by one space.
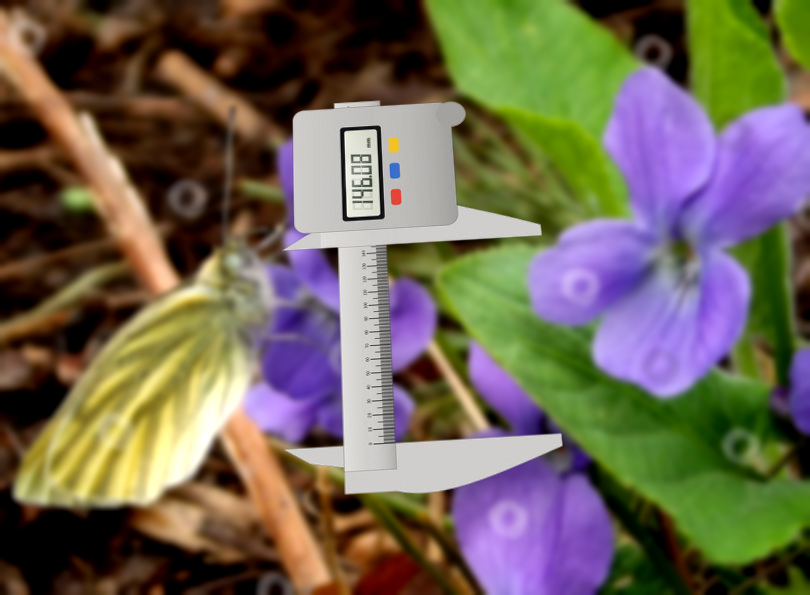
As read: 146.08 mm
